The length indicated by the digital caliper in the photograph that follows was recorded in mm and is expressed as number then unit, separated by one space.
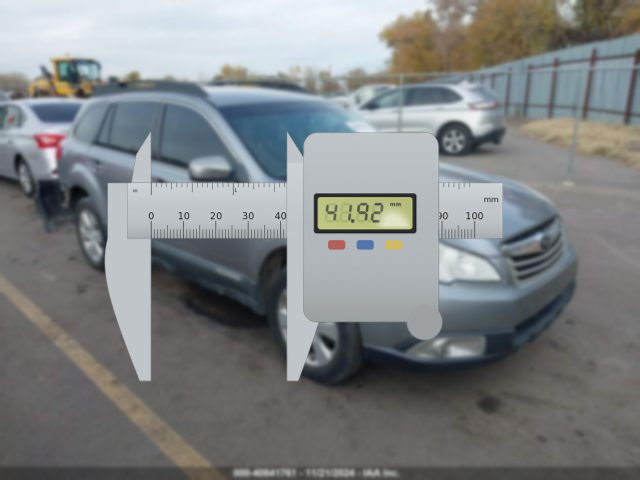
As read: 41.92 mm
